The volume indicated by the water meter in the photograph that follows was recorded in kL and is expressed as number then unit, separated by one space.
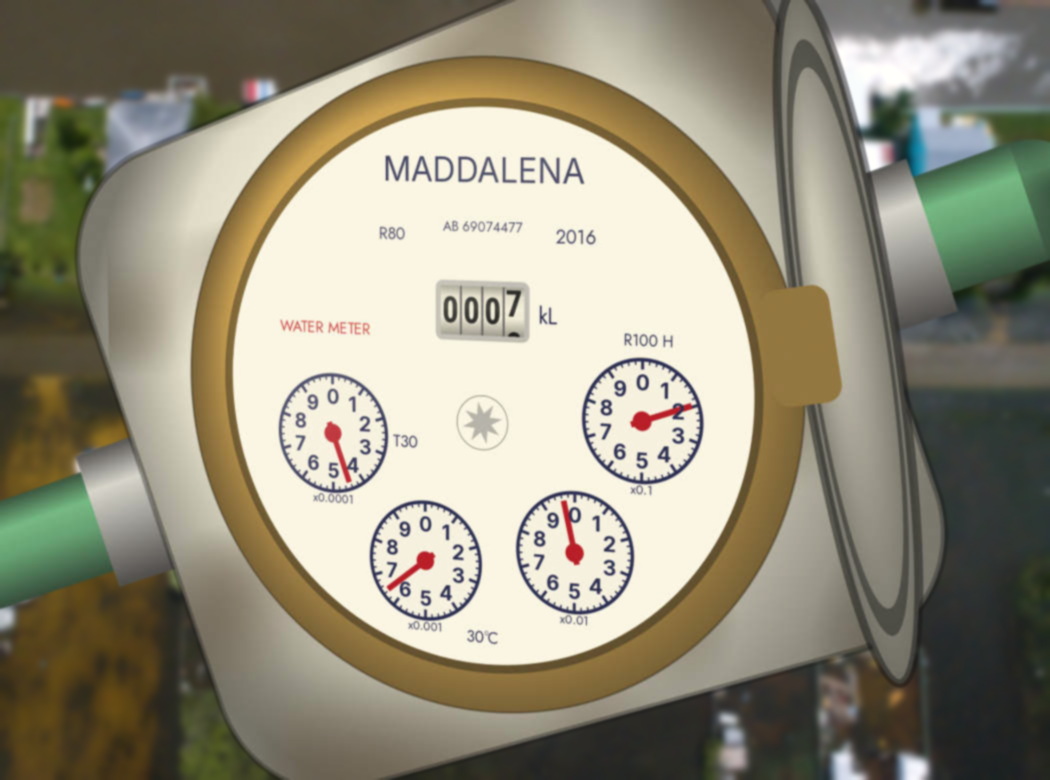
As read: 7.1964 kL
